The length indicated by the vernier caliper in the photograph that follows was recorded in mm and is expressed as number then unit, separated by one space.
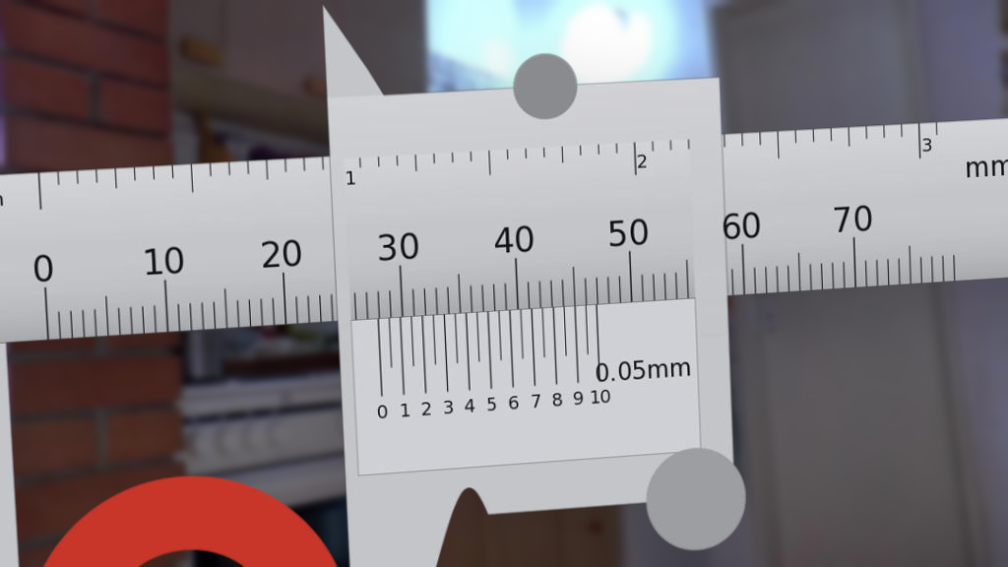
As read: 27.9 mm
